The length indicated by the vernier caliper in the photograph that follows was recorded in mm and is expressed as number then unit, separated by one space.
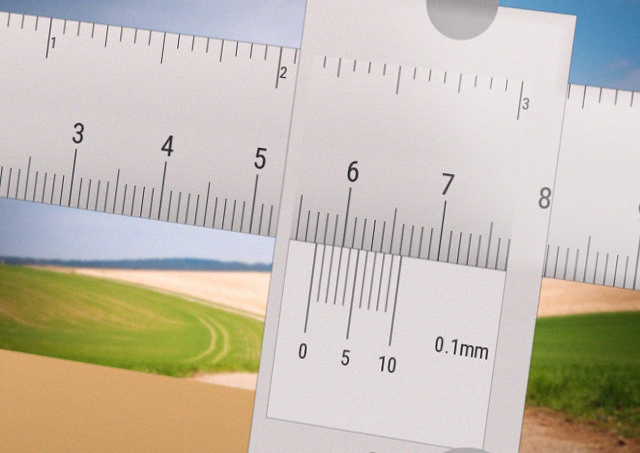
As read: 57.2 mm
